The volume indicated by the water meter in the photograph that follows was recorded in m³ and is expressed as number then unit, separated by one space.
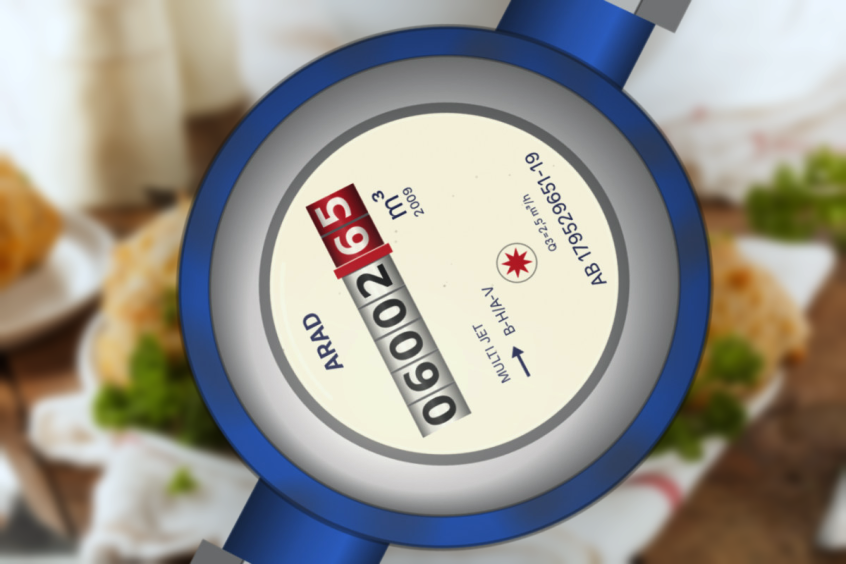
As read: 6002.65 m³
